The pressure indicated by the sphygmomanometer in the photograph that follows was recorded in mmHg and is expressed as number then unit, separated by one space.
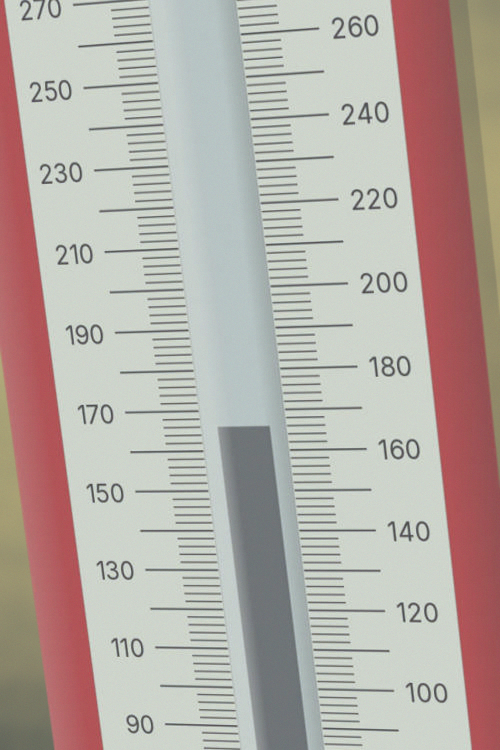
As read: 166 mmHg
